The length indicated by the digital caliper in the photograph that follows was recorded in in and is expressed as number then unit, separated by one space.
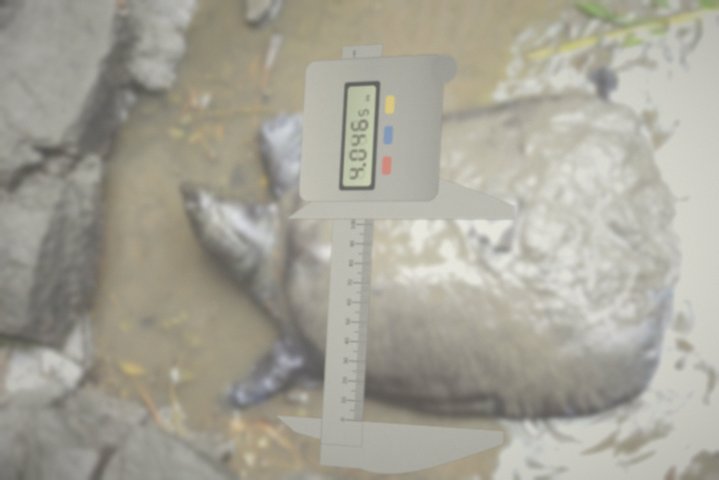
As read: 4.0465 in
